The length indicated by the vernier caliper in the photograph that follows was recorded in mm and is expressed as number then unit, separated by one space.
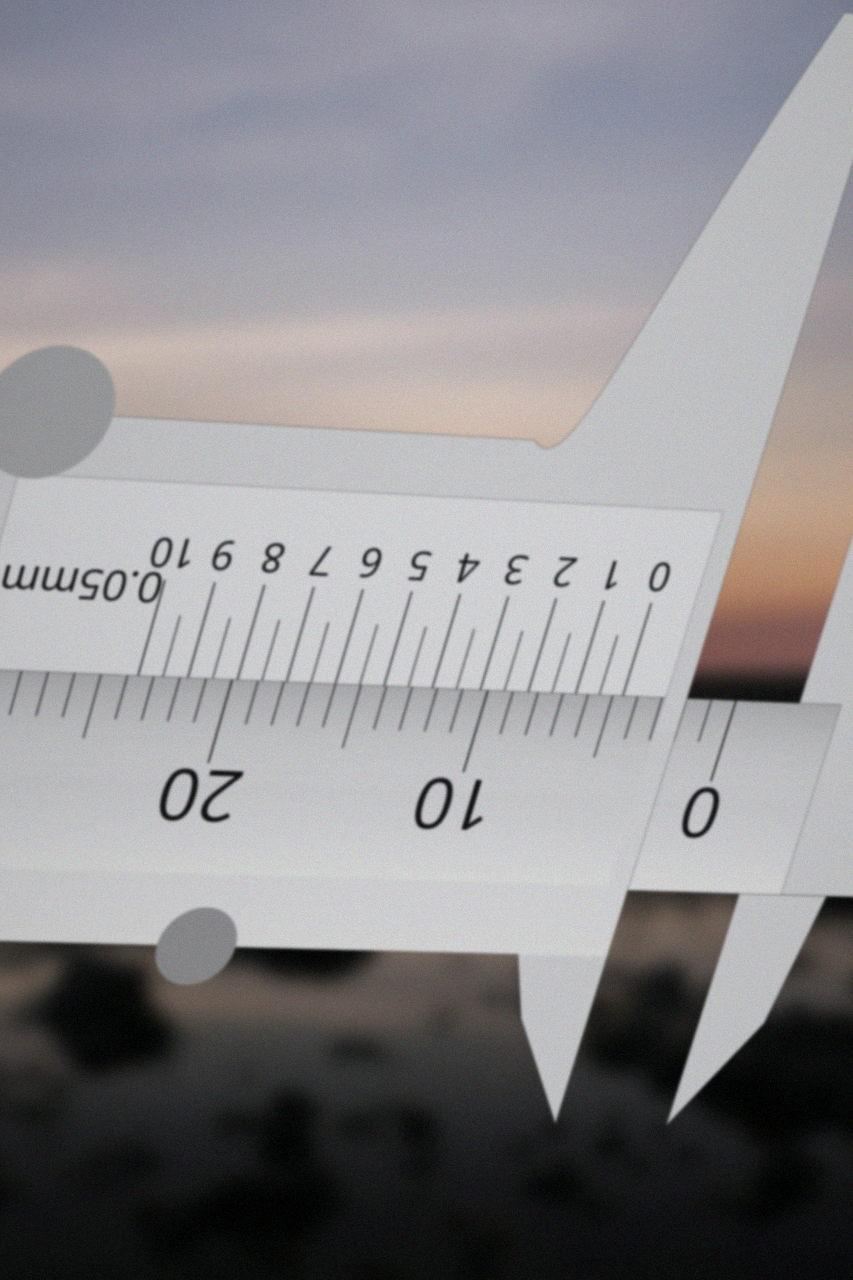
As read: 4.6 mm
